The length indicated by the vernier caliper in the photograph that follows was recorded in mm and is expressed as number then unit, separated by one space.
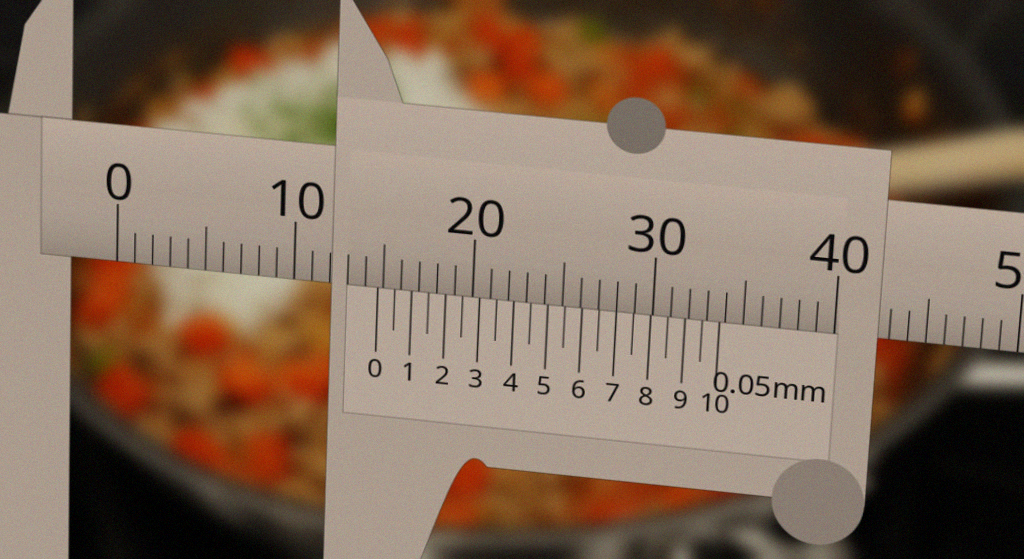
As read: 14.7 mm
